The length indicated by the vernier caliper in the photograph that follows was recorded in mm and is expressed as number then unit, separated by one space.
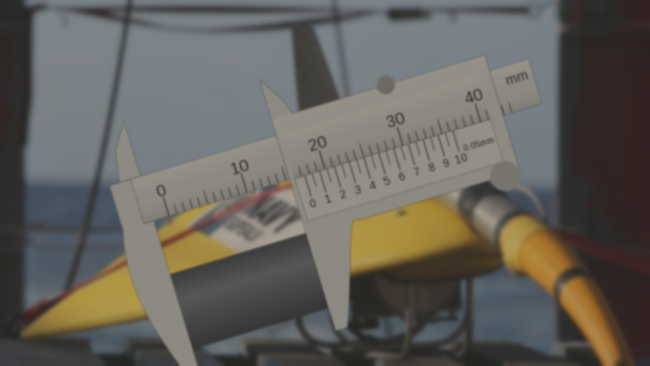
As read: 17.4 mm
